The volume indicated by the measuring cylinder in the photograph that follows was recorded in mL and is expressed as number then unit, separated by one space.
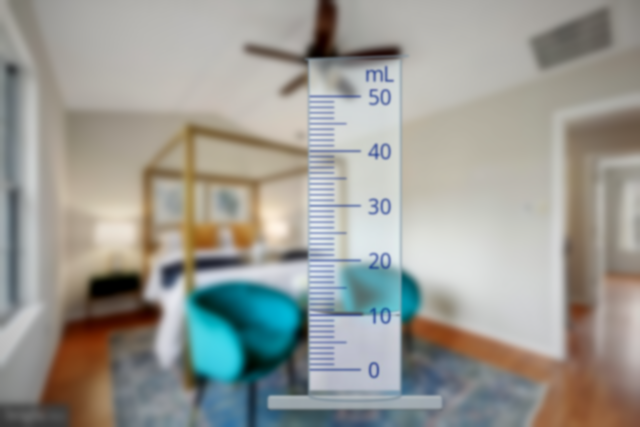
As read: 10 mL
